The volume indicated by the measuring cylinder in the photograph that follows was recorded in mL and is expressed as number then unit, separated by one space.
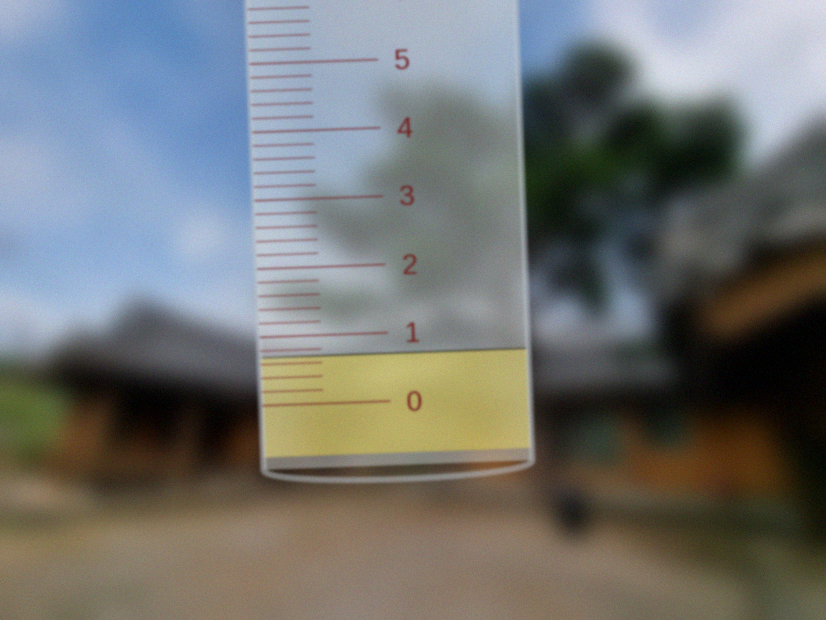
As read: 0.7 mL
